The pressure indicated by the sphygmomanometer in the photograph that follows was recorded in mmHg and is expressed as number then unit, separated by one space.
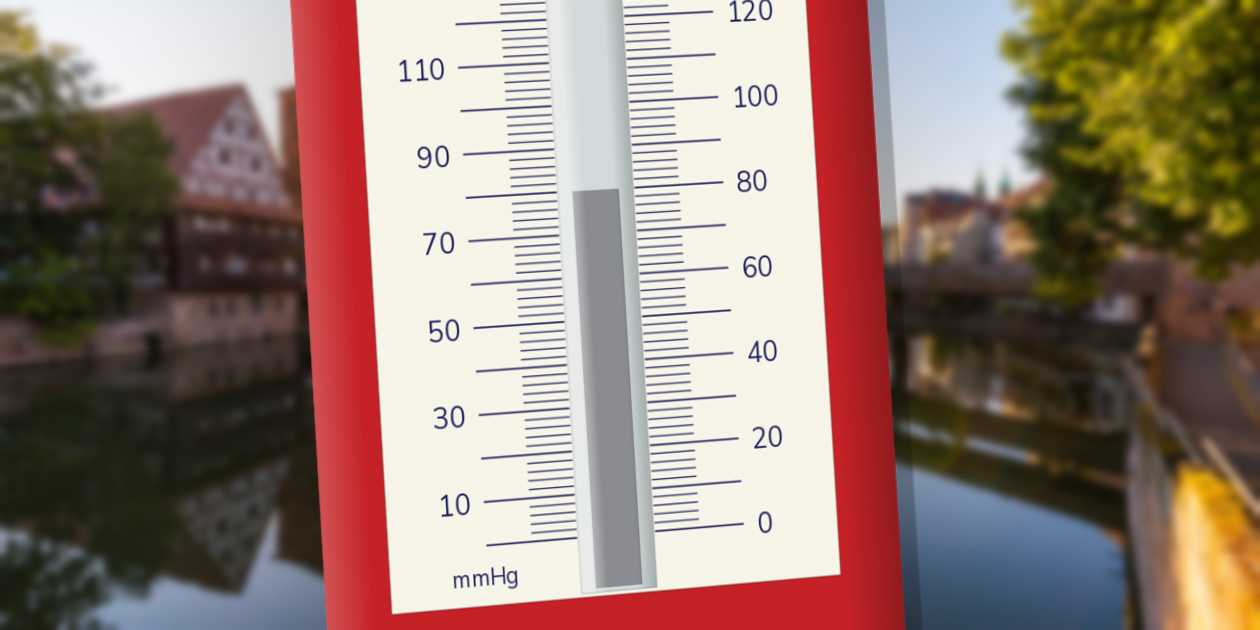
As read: 80 mmHg
